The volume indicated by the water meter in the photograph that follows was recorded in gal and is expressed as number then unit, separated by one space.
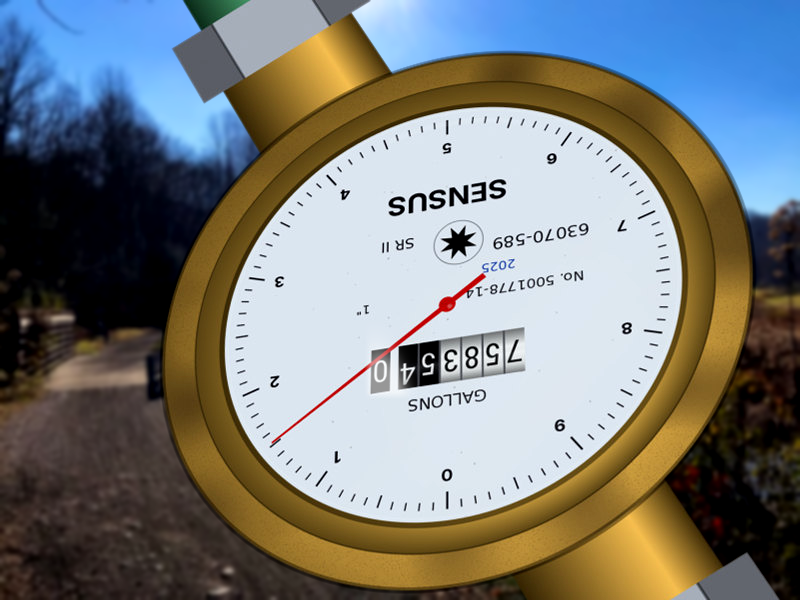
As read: 7583541.5 gal
